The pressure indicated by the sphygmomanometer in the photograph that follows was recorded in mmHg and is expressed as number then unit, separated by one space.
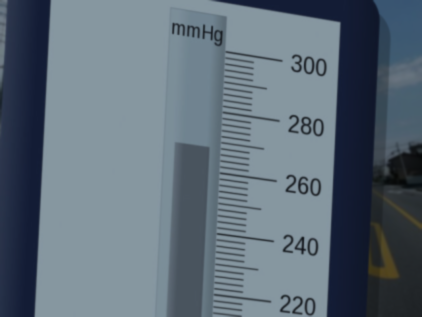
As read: 268 mmHg
